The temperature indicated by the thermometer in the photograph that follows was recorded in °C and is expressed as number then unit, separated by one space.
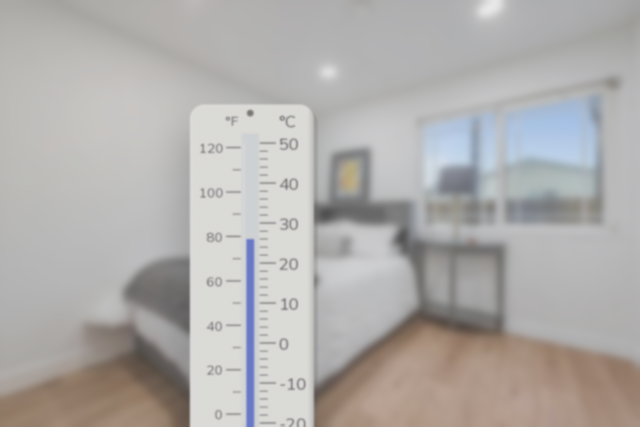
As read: 26 °C
